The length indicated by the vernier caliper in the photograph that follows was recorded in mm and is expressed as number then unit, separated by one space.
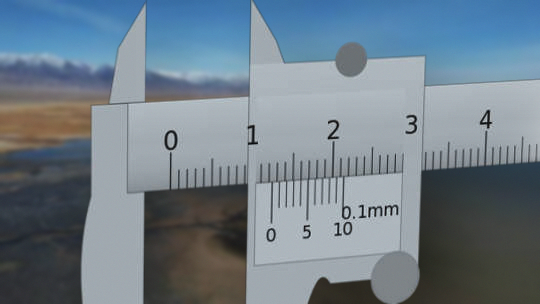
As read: 12.4 mm
